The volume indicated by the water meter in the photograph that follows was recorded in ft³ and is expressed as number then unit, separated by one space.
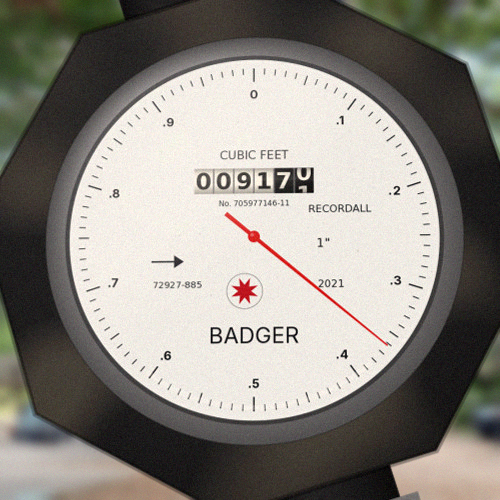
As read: 9170.36 ft³
